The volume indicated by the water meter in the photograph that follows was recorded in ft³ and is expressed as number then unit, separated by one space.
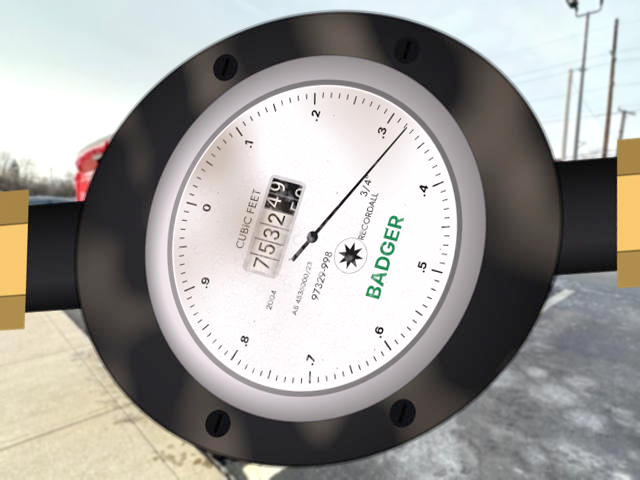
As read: 753249.32 ft³
